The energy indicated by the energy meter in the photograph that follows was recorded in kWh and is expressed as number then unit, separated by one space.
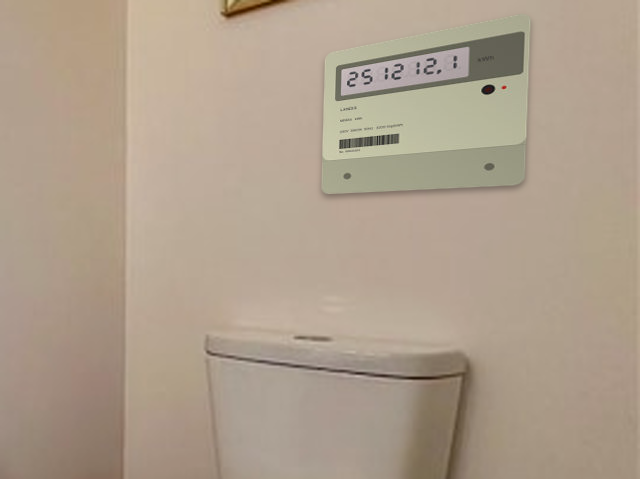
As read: 251212.1 kWh
